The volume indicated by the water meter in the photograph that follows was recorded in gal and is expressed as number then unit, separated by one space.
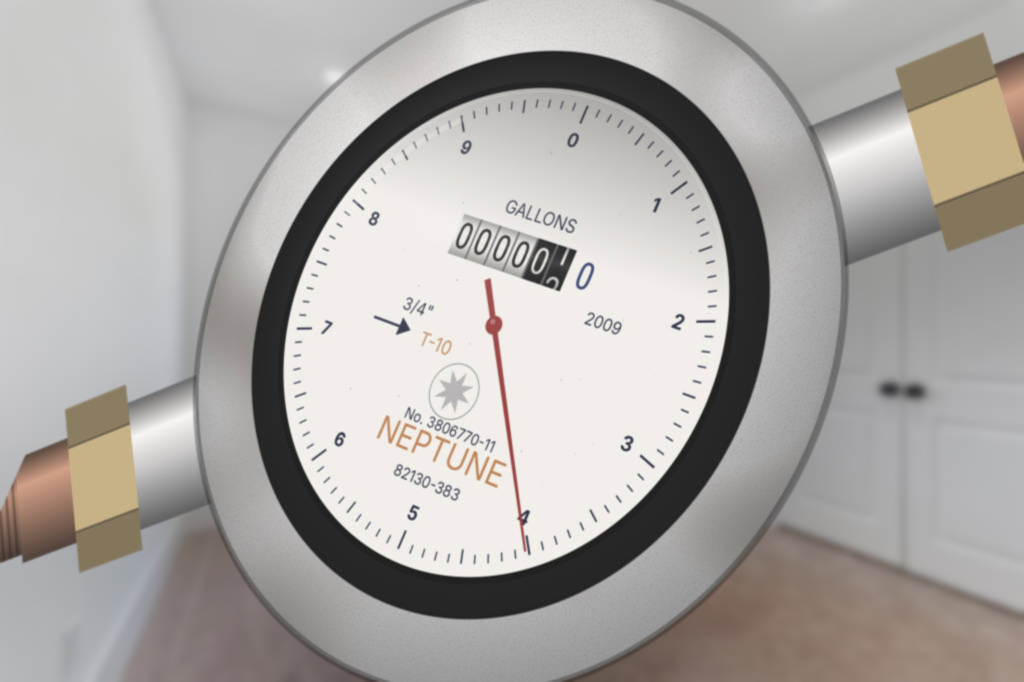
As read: 14.0 gal
